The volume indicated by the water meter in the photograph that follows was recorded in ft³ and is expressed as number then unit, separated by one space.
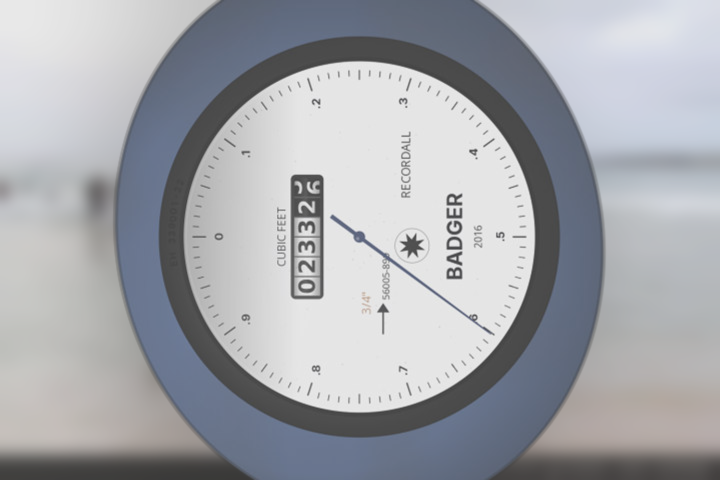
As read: 23325.60 ft³
